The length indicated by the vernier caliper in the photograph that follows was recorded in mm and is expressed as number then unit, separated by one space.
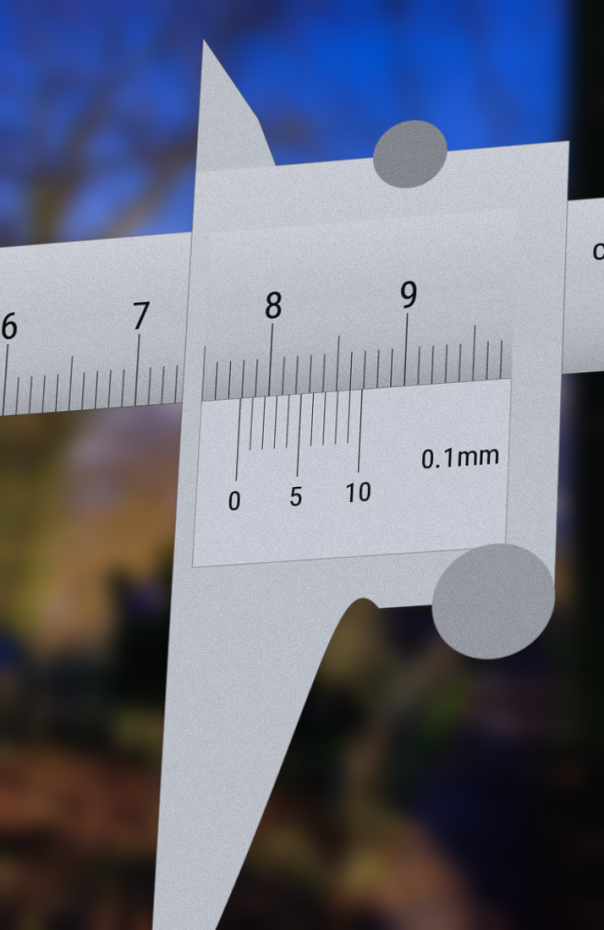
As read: 77.9 mm
